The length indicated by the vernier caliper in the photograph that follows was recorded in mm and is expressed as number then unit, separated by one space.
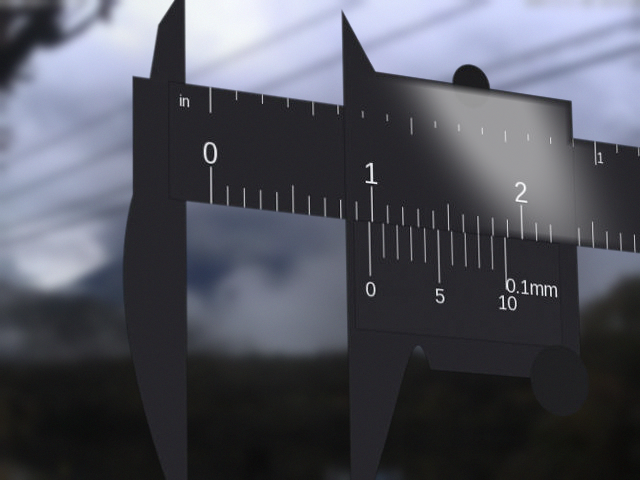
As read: 9.8 mm
